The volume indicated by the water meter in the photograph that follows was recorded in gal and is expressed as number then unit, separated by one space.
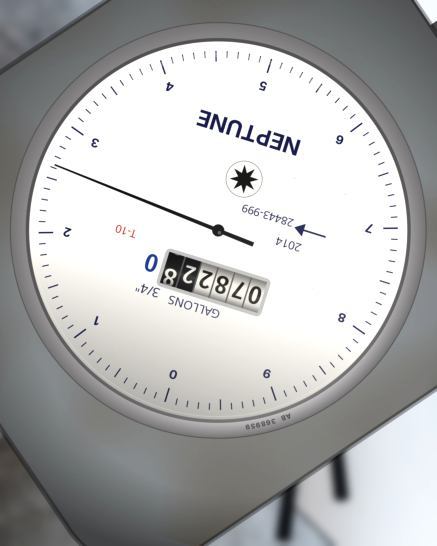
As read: 782282.6 gal
